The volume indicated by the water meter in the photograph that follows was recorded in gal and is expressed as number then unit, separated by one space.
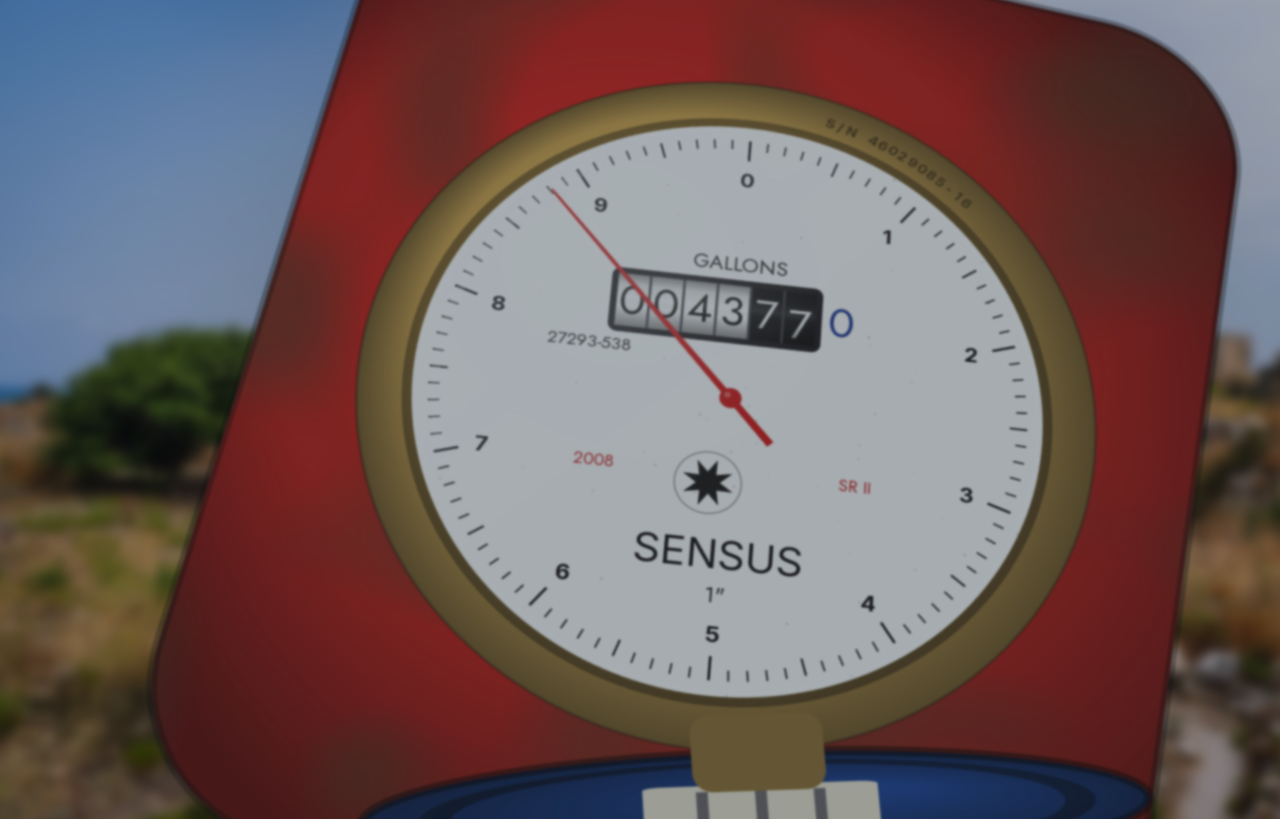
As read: 43768.8 gal
